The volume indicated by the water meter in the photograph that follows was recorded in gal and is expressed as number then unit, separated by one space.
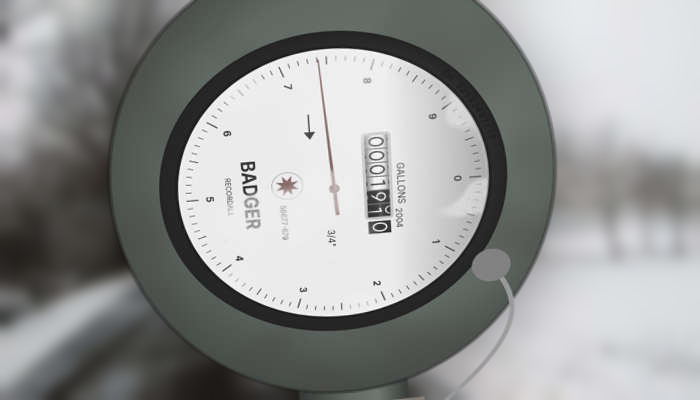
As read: 1907.4 gal
